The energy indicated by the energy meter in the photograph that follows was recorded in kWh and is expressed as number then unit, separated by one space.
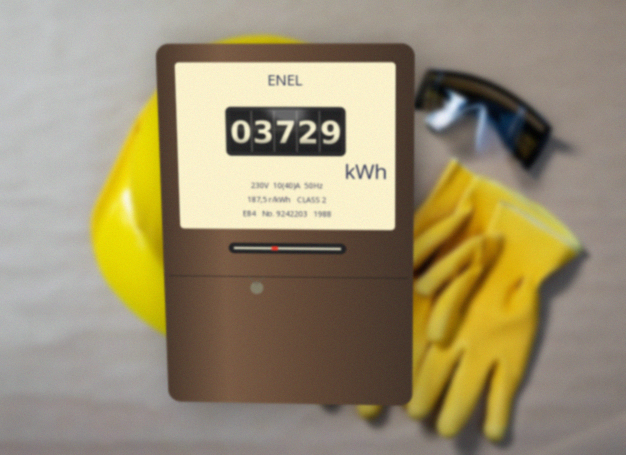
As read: 3729 kWh
